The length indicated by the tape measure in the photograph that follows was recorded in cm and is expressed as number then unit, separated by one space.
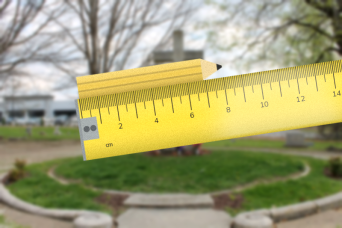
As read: 8 cm
